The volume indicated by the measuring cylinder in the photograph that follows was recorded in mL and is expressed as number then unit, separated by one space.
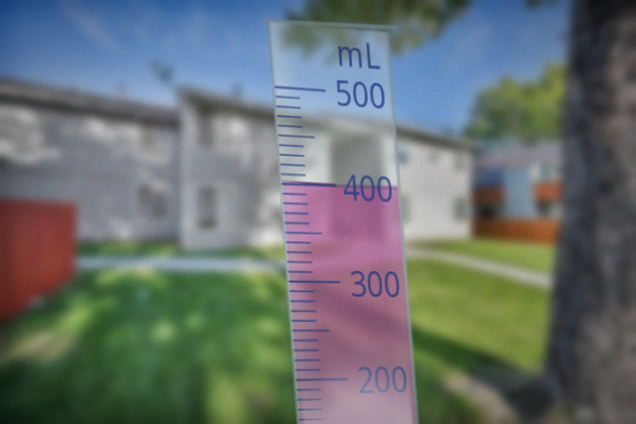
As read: 400 mL
